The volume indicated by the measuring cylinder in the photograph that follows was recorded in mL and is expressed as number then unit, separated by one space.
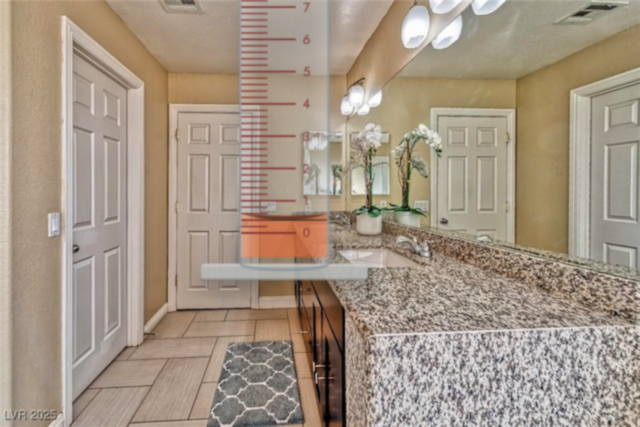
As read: 0.4 mL
